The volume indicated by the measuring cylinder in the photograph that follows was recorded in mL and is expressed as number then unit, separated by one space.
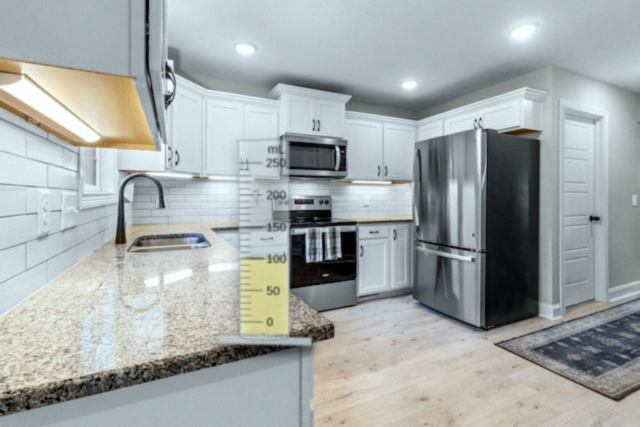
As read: 100 mL
